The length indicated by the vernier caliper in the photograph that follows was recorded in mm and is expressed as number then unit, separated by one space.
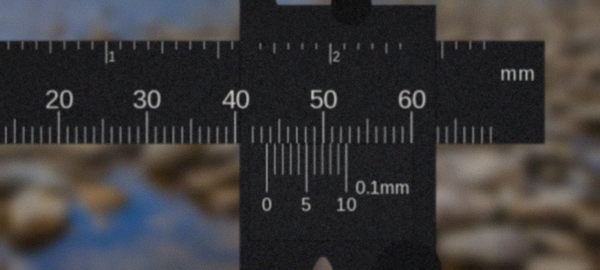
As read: 43.6 mm
